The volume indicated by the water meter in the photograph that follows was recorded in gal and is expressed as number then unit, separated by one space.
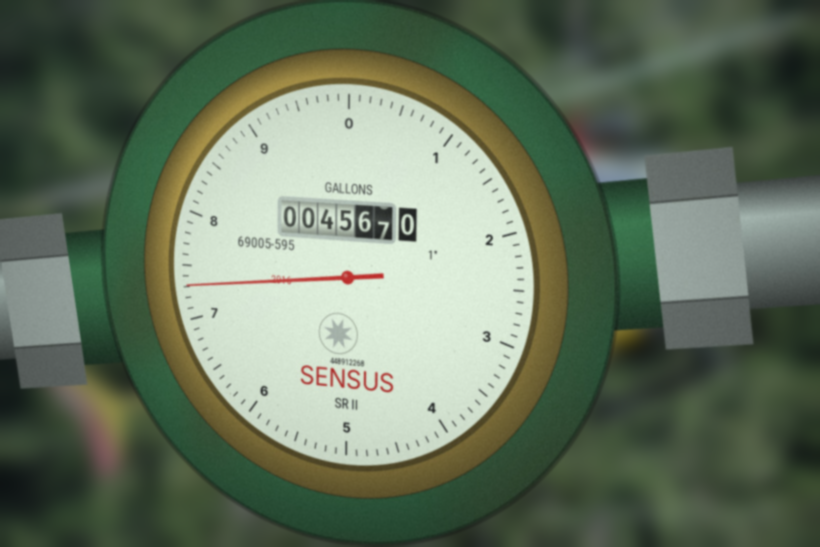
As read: 45667.3 gal
